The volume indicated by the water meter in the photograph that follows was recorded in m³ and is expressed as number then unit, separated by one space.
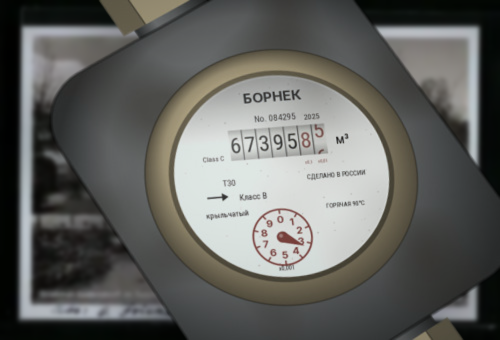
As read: 67395.853 m³
